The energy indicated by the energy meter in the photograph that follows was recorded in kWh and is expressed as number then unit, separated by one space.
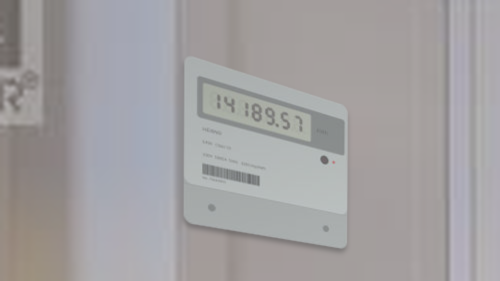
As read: 14189.57 kWh
